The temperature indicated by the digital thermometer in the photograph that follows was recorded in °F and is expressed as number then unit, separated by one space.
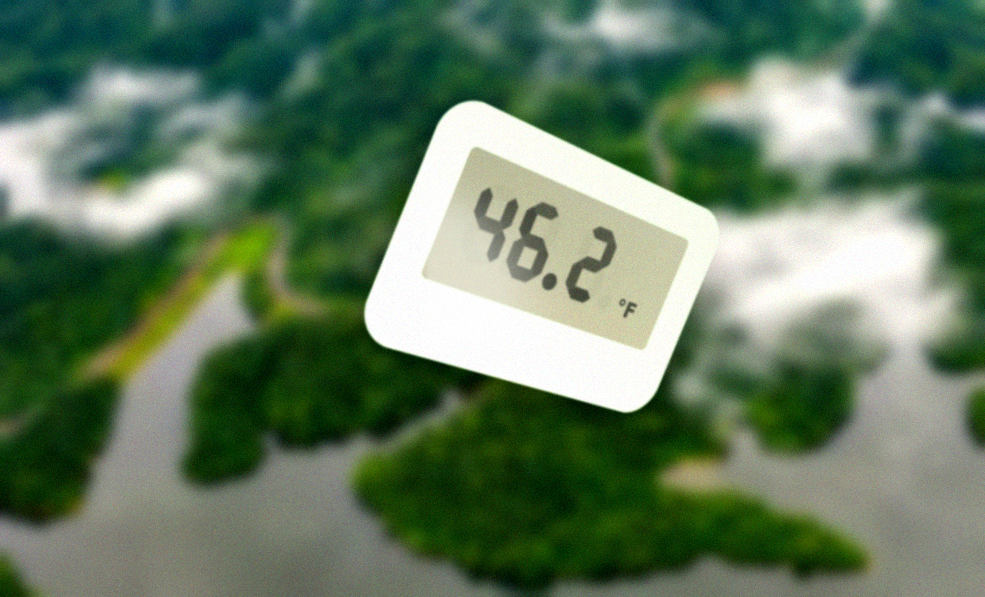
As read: 46.2 °F
